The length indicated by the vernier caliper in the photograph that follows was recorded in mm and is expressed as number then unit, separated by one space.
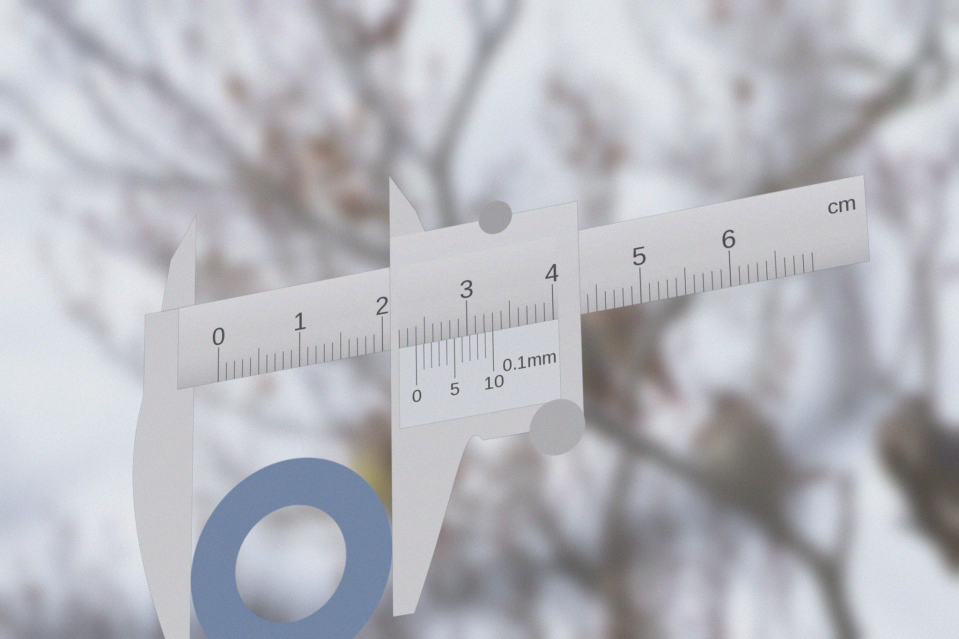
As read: 24.0 mm
